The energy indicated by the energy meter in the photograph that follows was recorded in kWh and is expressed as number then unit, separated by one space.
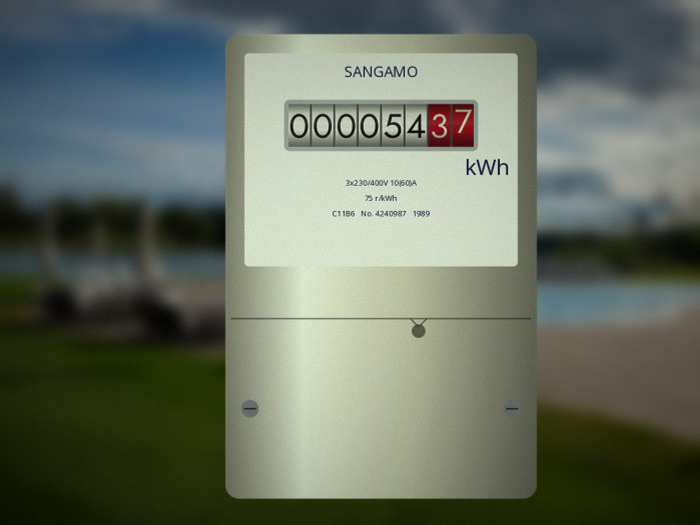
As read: 54.37 kWh
